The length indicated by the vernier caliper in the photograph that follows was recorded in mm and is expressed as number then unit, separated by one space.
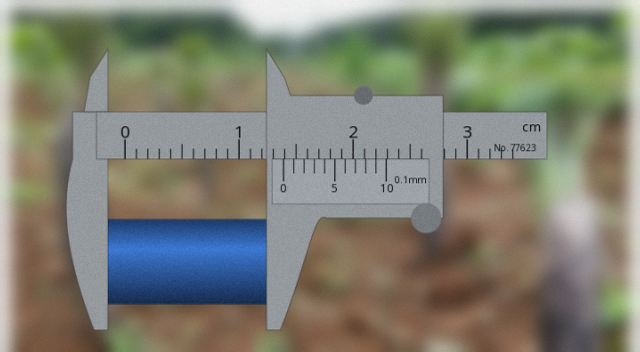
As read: 13.9 mm
